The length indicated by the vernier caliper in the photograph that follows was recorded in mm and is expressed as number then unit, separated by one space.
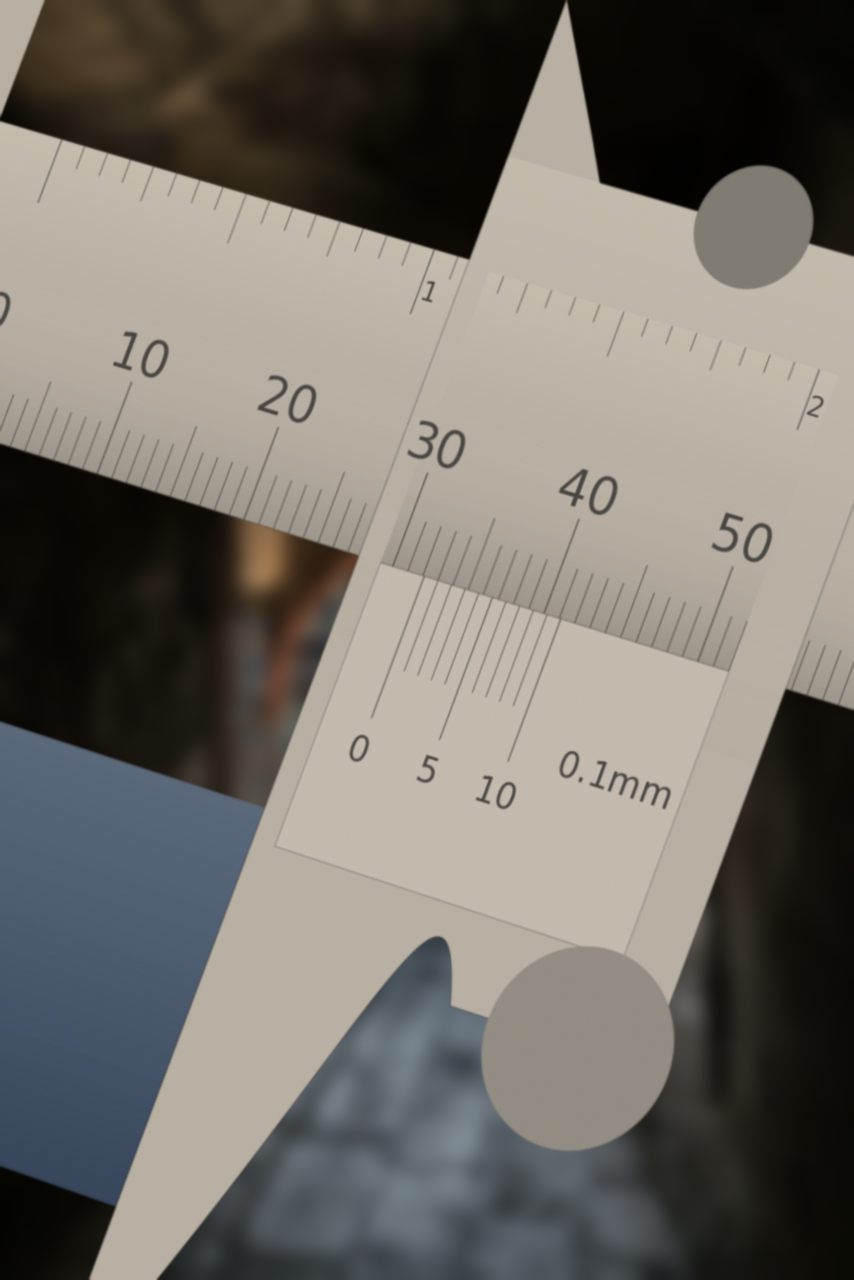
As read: 32.1 mm
